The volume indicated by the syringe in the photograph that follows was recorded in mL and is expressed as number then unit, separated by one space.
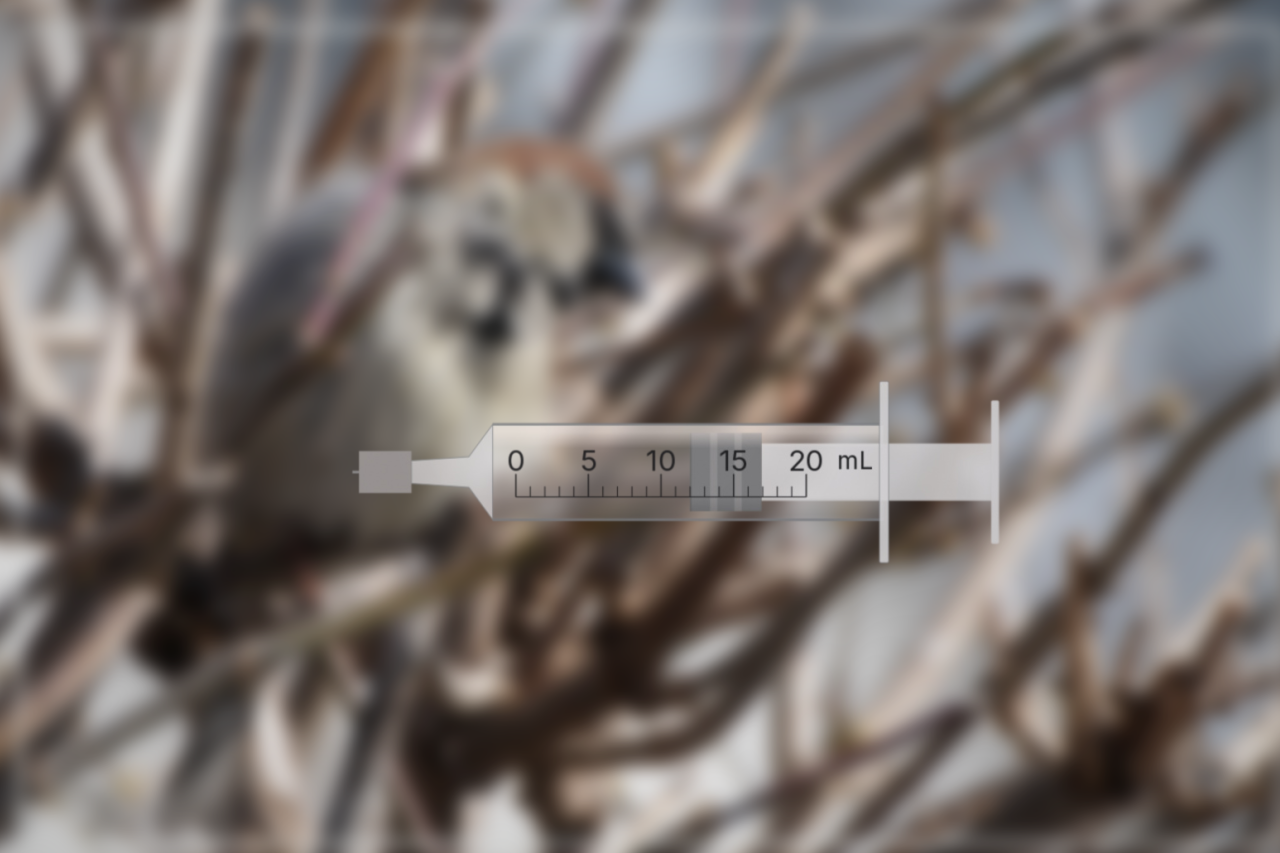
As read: 12 mL
